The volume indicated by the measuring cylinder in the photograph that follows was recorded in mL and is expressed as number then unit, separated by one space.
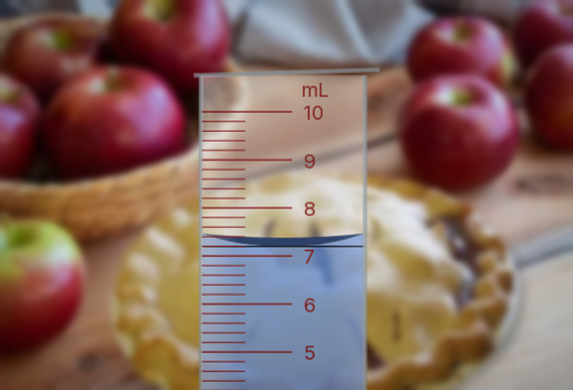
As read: 7.2 mL
